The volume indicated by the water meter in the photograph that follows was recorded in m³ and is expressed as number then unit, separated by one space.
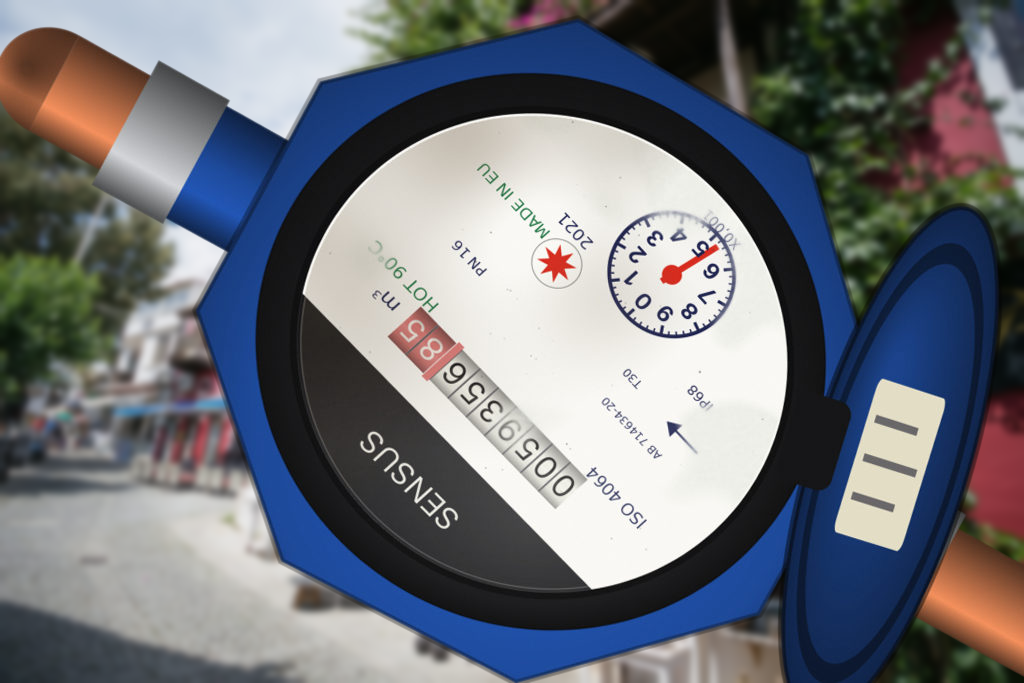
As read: 59356.855 m³
